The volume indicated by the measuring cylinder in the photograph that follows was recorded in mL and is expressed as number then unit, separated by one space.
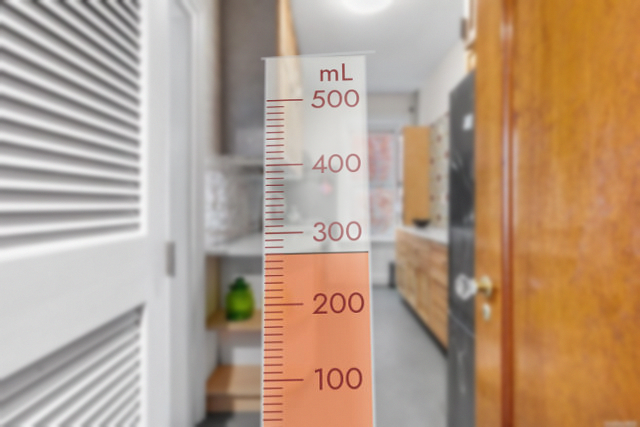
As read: 270 mL
